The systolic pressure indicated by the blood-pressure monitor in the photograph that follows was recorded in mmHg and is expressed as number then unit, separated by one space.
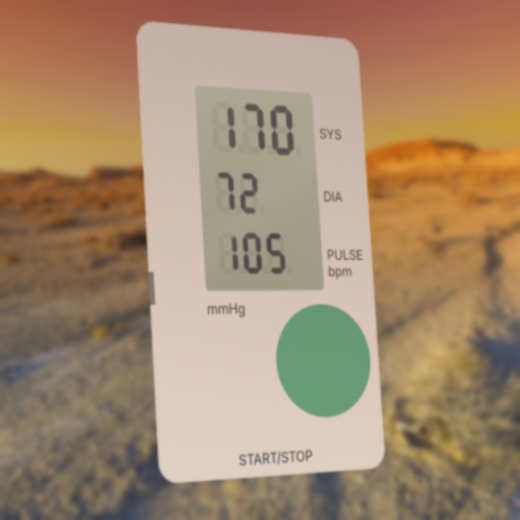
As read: 170 mmHg
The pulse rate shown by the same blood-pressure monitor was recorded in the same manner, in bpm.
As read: 105 bpm
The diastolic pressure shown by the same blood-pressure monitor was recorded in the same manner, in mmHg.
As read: 72 mmHg
